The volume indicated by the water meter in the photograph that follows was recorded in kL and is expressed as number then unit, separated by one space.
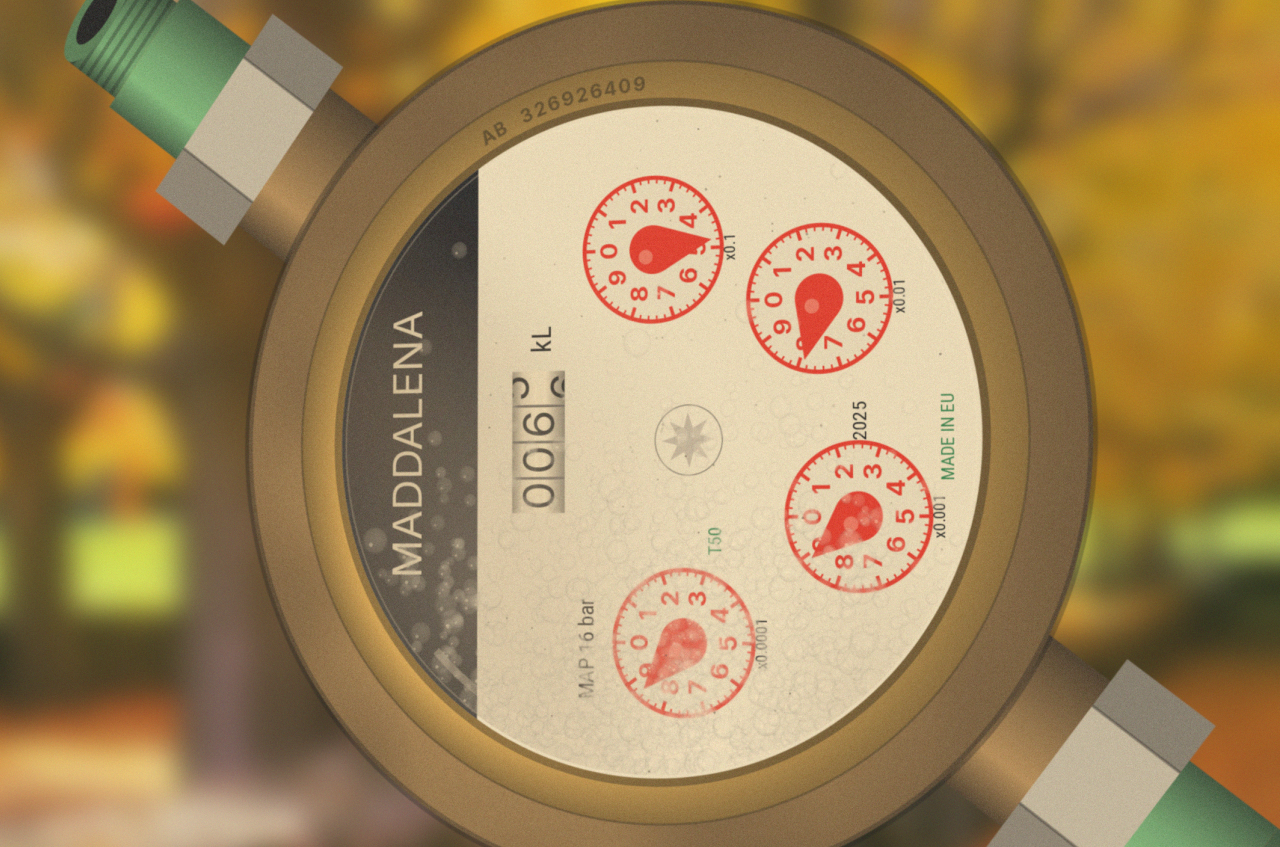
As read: 65.4788 kL
